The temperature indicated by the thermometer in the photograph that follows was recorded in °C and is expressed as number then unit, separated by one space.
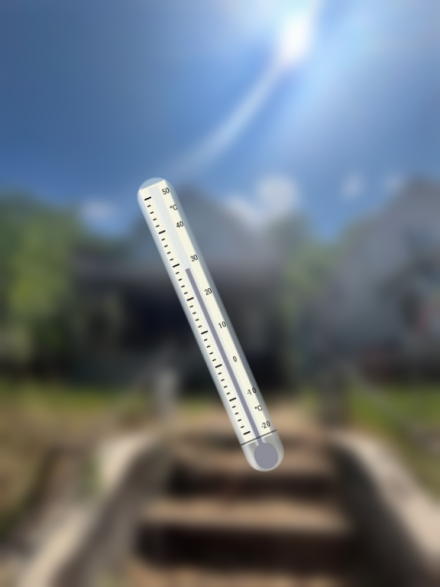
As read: 28 °C
